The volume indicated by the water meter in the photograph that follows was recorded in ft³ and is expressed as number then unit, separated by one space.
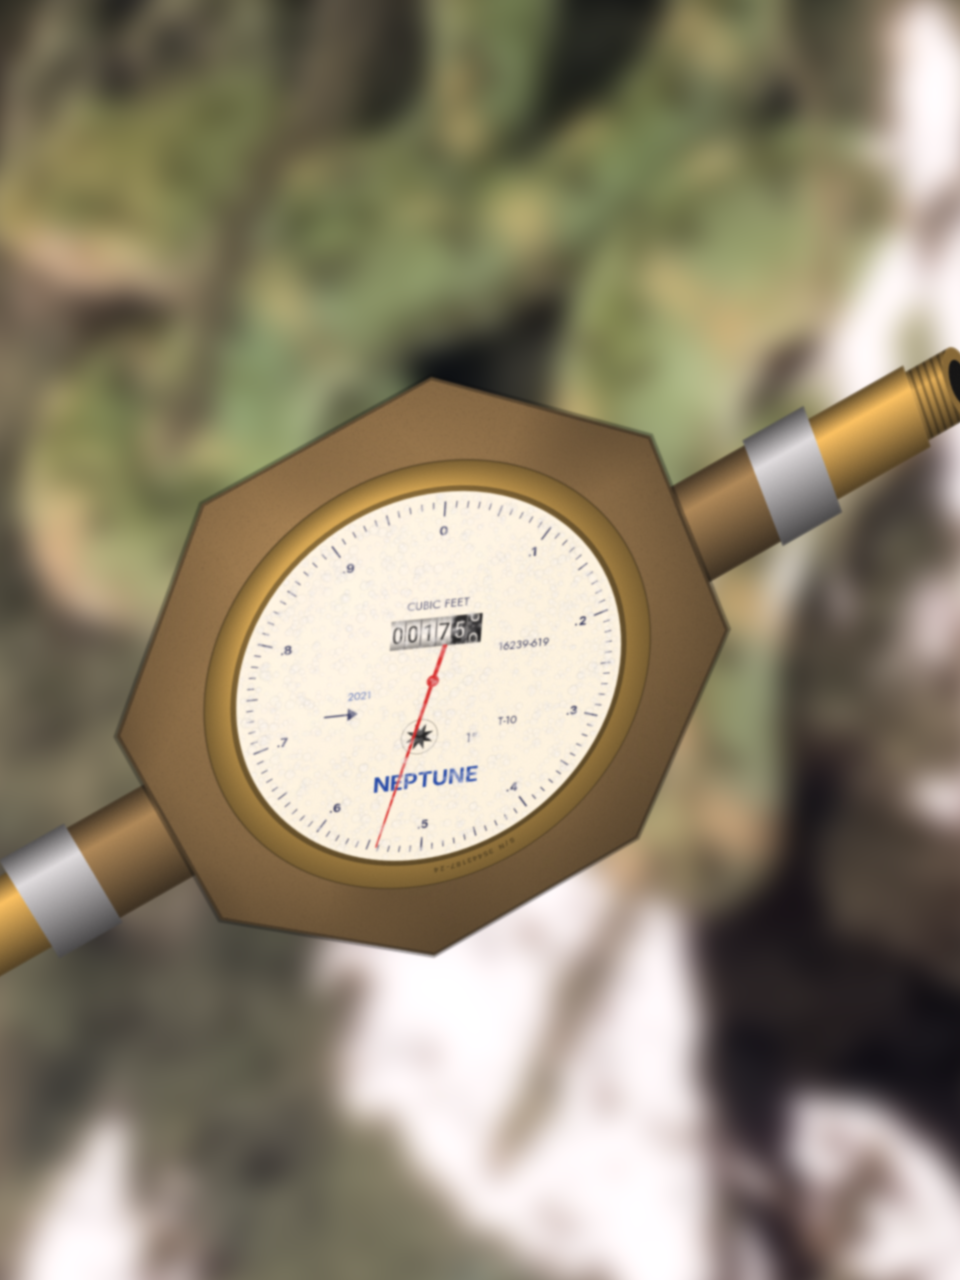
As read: 1758.54 ft³
